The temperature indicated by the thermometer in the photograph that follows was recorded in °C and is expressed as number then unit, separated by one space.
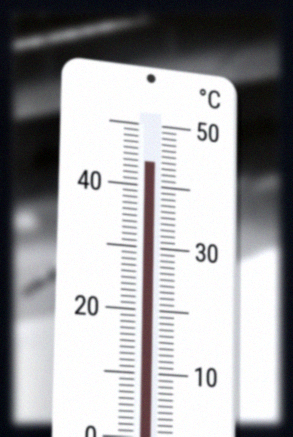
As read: 44 °C
